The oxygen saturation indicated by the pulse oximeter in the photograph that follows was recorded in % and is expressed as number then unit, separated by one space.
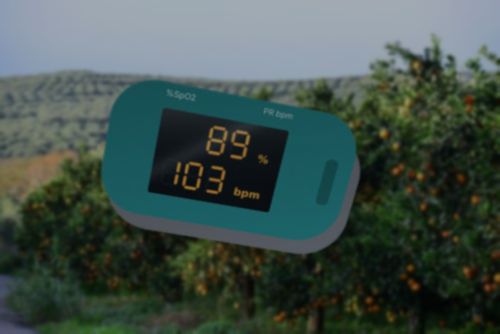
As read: 89 %
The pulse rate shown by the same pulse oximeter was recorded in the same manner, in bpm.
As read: 103 bpm
